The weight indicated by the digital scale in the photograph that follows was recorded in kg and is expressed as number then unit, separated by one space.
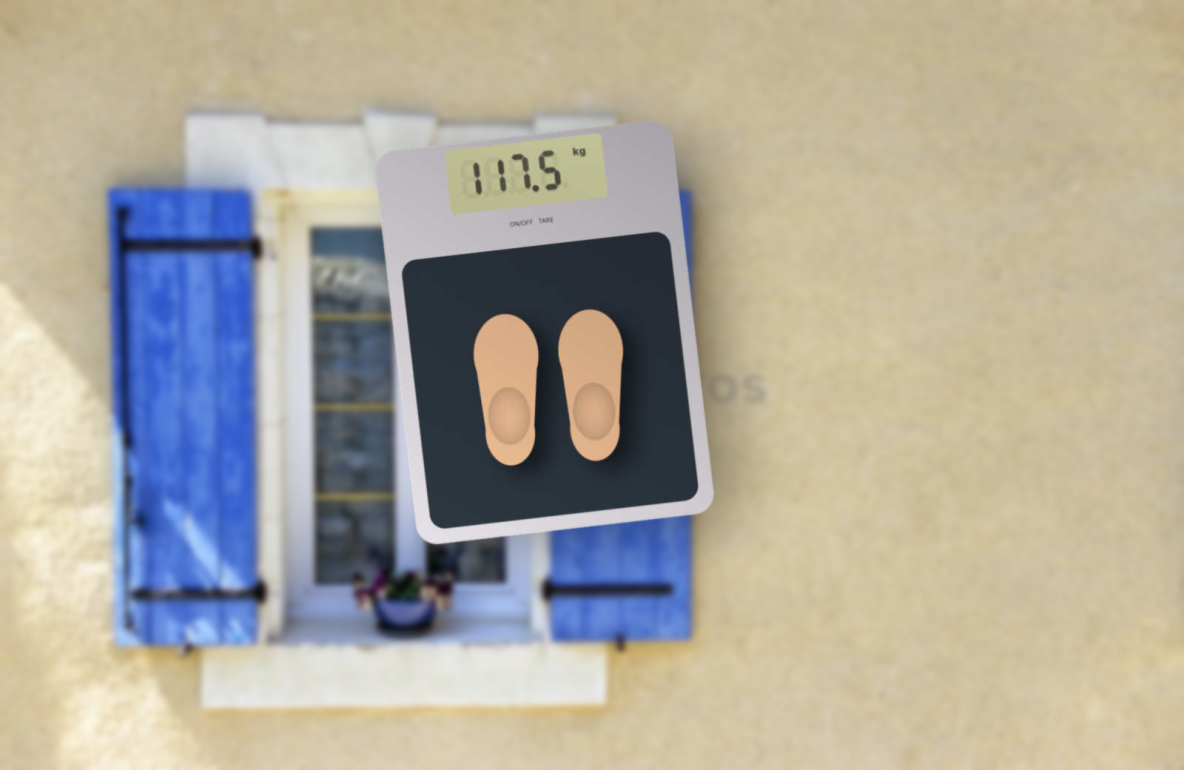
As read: 117.5 kg
